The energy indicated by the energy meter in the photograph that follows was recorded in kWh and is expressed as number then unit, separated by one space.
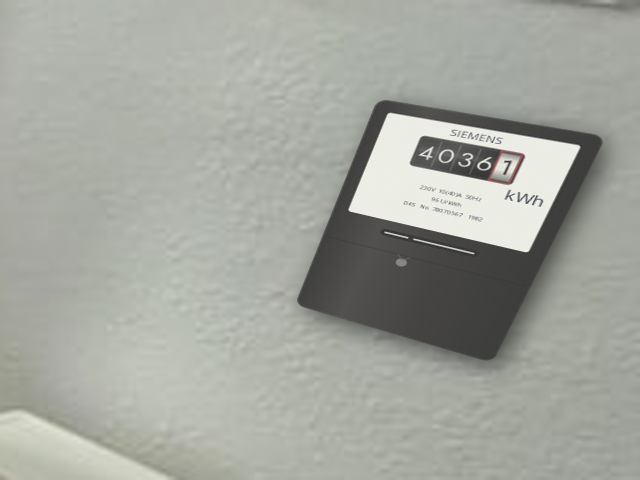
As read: 4036.1 kWh
